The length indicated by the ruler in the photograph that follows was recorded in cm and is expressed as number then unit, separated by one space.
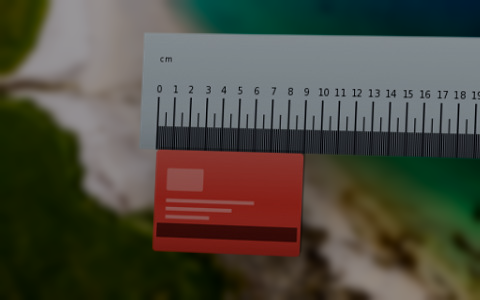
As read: 9 cm
